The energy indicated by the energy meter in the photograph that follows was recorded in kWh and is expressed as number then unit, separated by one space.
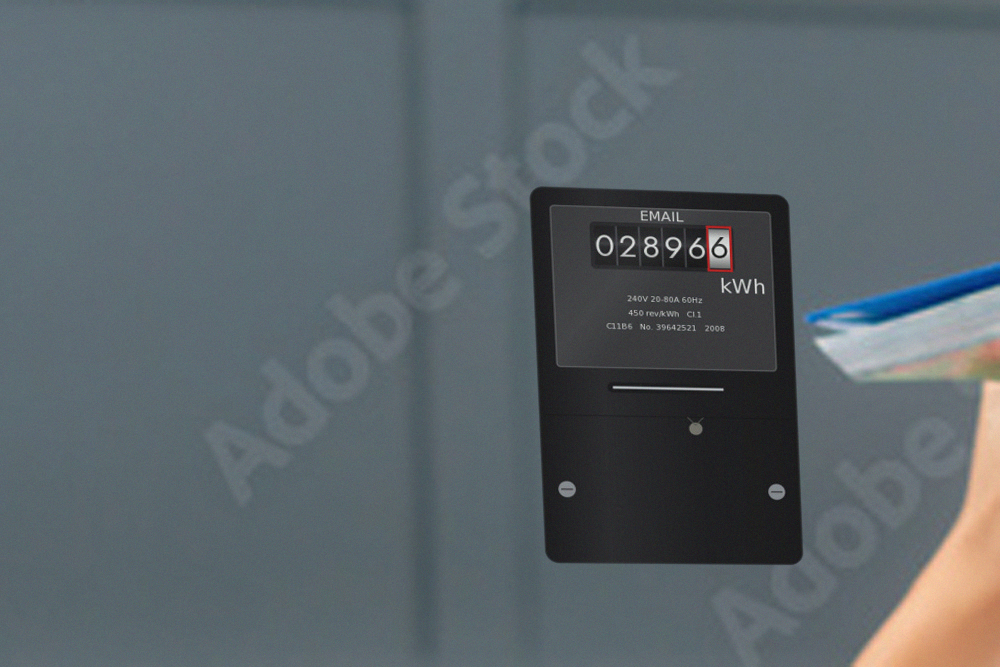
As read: 2896.6 kWh
